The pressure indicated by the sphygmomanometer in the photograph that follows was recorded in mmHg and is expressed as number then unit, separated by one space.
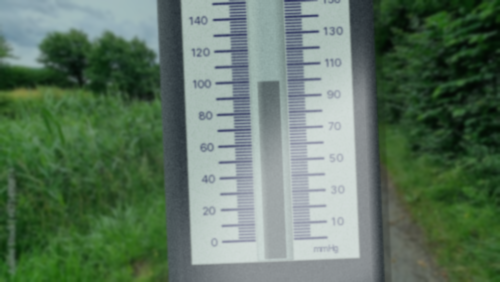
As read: 100 mmHg
